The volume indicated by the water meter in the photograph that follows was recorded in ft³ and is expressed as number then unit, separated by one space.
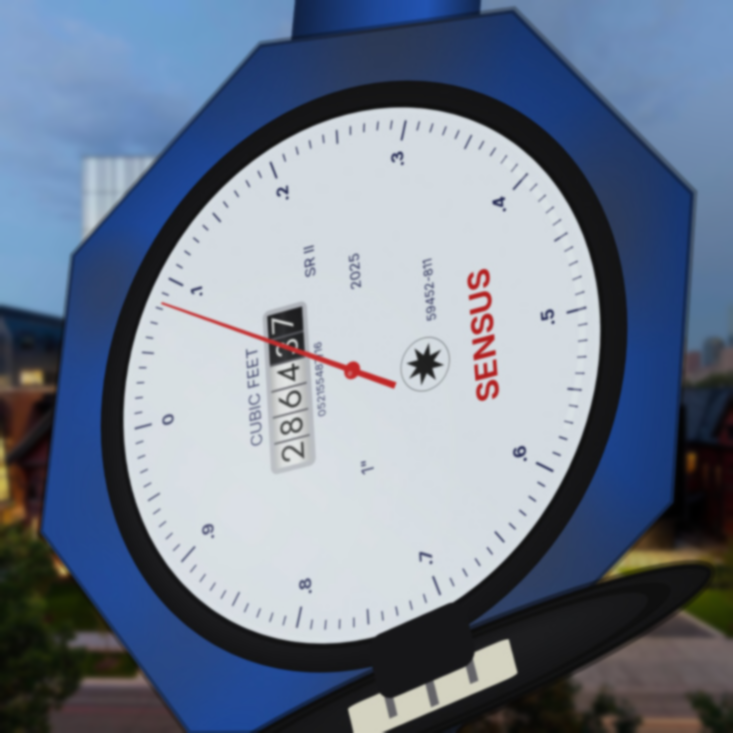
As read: 286437.08 ft³
